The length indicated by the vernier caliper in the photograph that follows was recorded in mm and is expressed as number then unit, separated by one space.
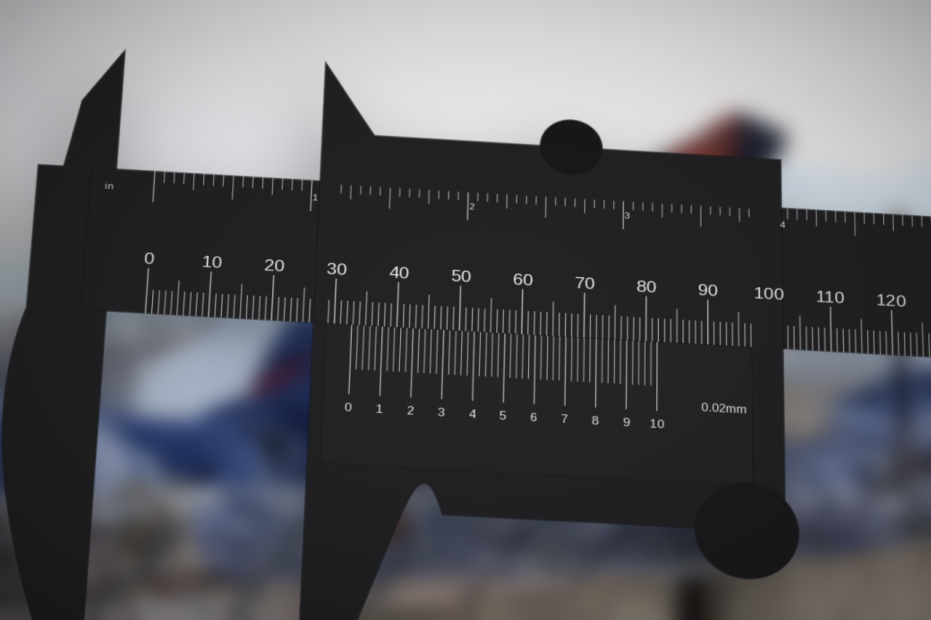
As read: 32.8 mm
